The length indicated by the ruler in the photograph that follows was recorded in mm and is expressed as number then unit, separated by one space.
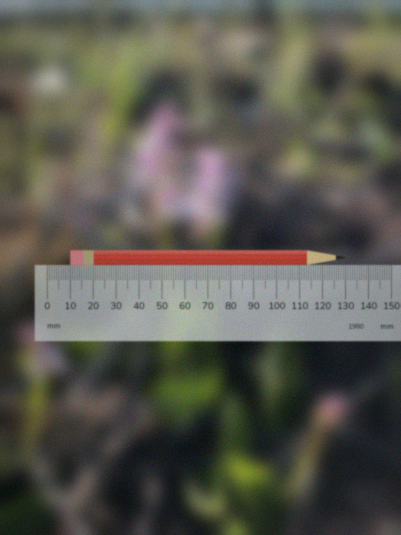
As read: 120 mm
